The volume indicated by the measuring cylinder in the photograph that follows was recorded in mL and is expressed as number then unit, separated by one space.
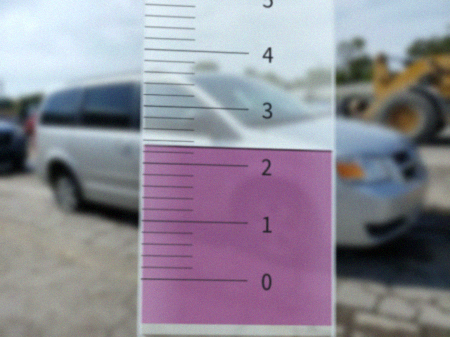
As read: 2.3 mL
